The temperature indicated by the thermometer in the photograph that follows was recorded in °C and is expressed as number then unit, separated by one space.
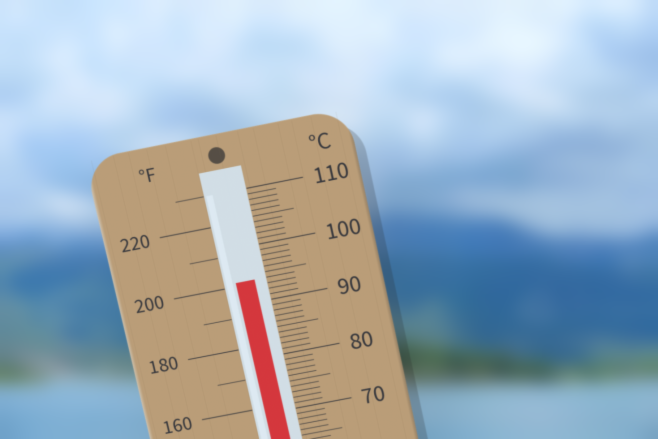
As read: 94 °C
